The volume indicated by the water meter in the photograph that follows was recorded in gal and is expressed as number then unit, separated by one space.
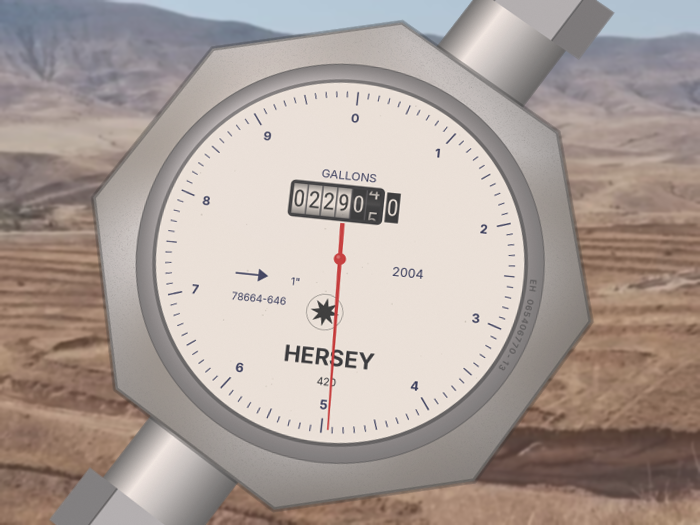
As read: 229044.9 gal
